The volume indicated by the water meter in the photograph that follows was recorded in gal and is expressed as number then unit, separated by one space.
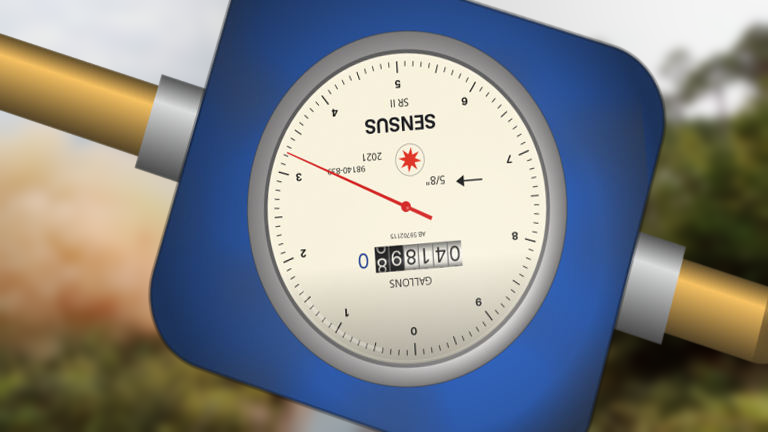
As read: 418983.2 gal
